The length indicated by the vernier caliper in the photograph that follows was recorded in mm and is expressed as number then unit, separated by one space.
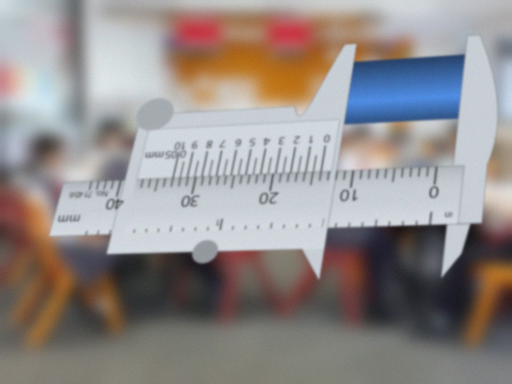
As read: 14.0 mm
